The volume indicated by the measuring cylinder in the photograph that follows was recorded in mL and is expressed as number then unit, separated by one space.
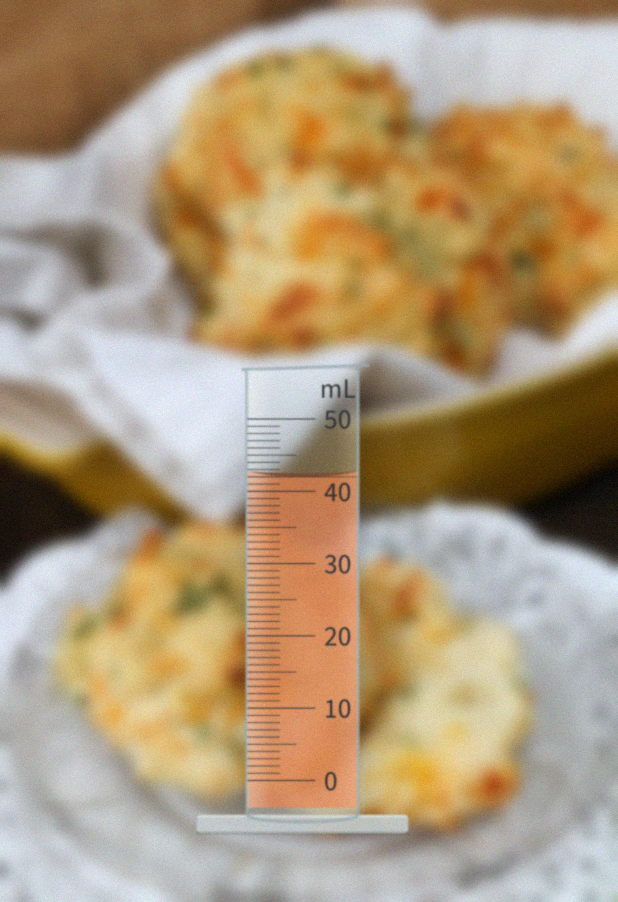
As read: 42 mL
